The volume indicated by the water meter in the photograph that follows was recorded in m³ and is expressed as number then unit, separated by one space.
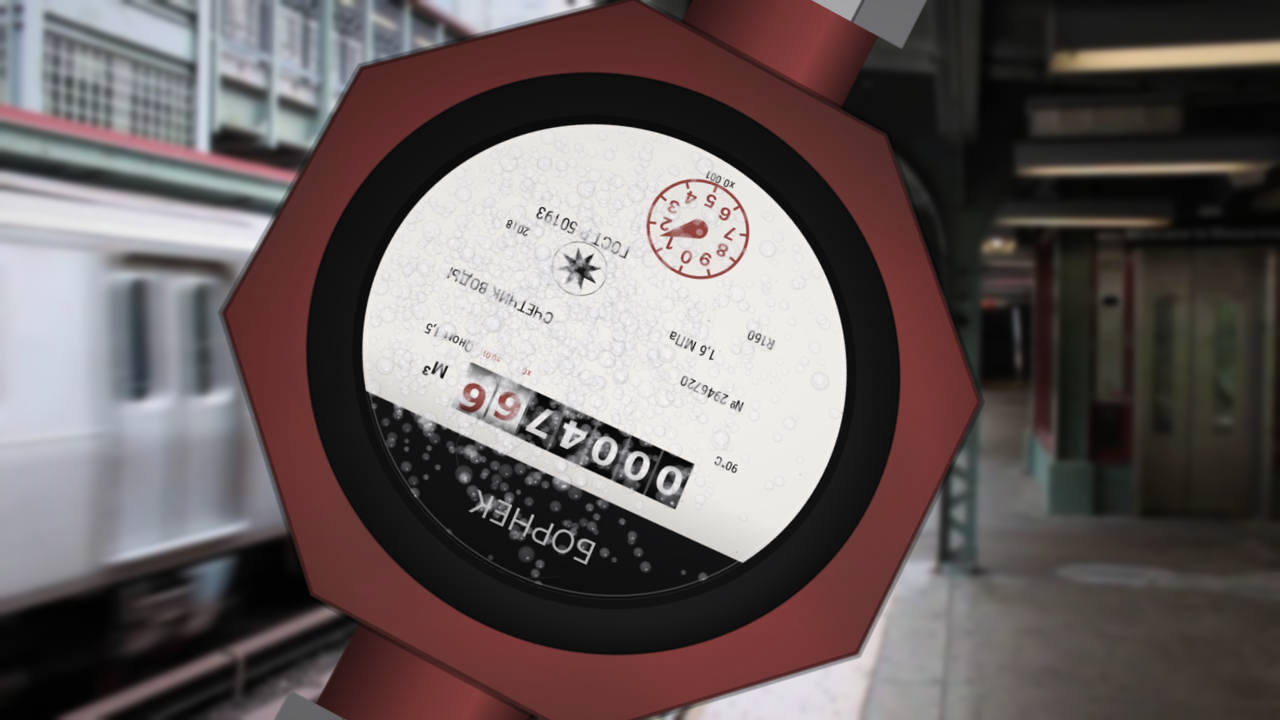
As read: 47.661 m³
